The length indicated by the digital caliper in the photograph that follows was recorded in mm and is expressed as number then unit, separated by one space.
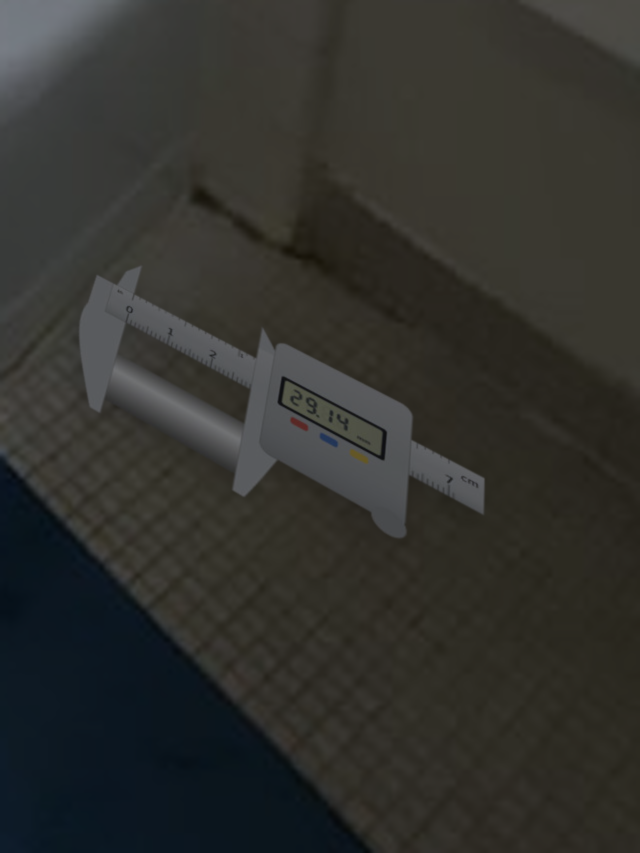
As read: 29.14 mm
